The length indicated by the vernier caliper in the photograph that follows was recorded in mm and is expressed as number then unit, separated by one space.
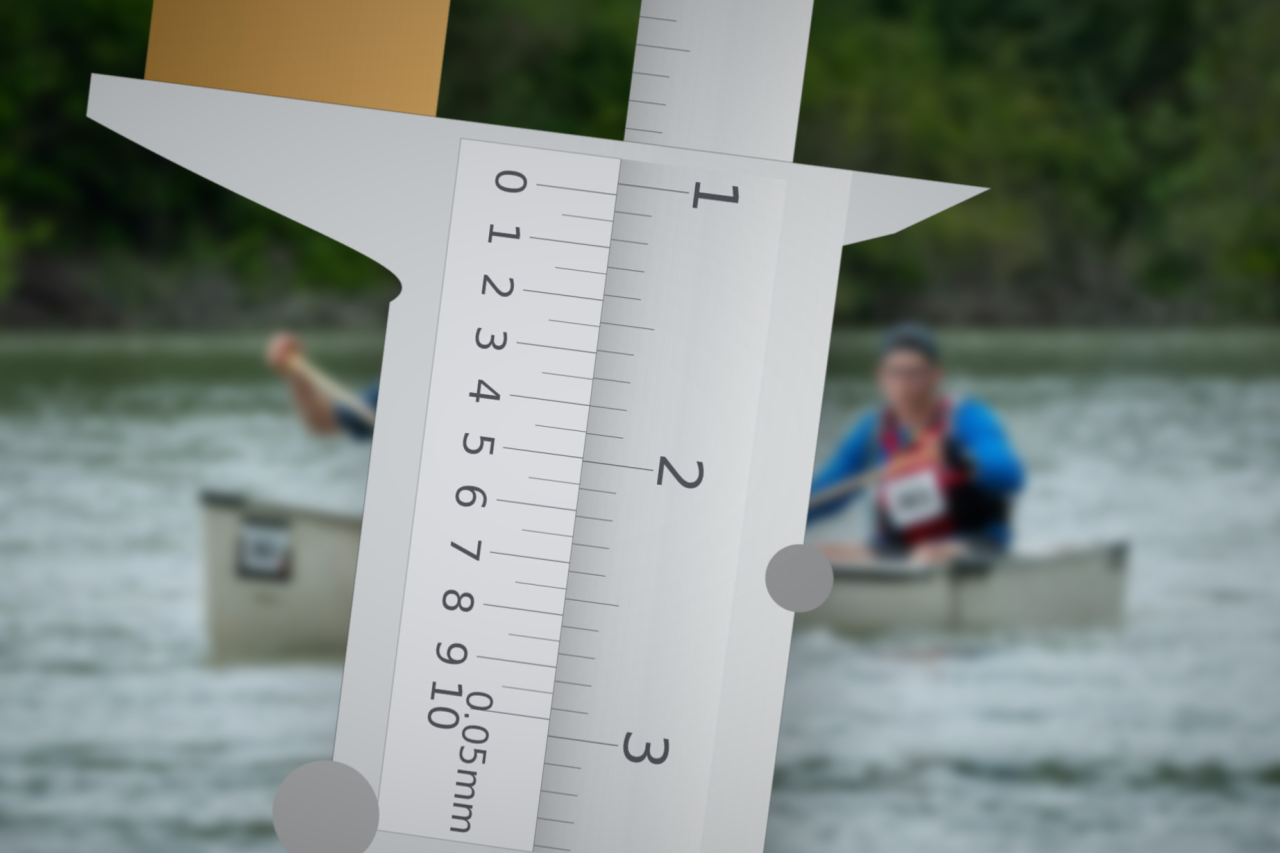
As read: 10.40 mm
